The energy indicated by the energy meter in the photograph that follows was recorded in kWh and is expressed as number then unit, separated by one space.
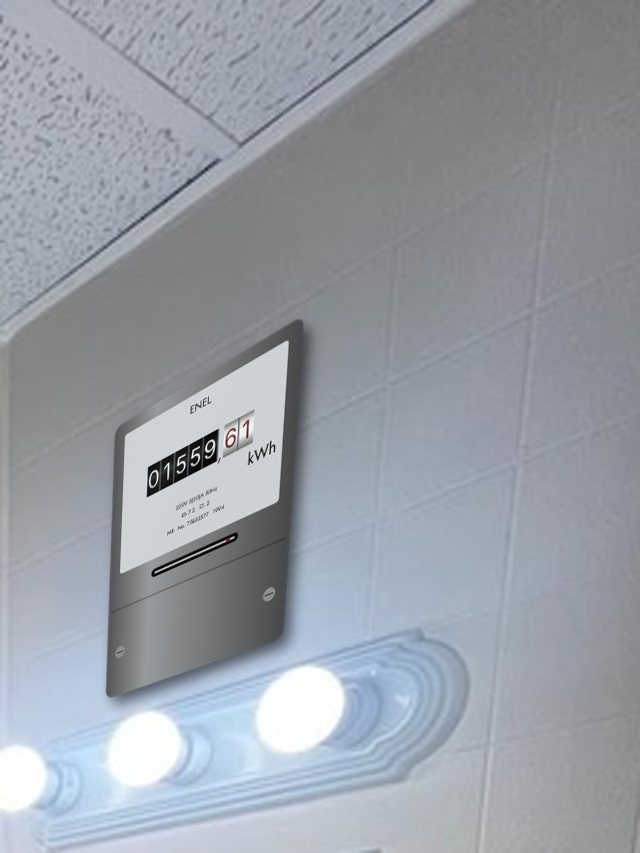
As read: 1559.61 kWh
